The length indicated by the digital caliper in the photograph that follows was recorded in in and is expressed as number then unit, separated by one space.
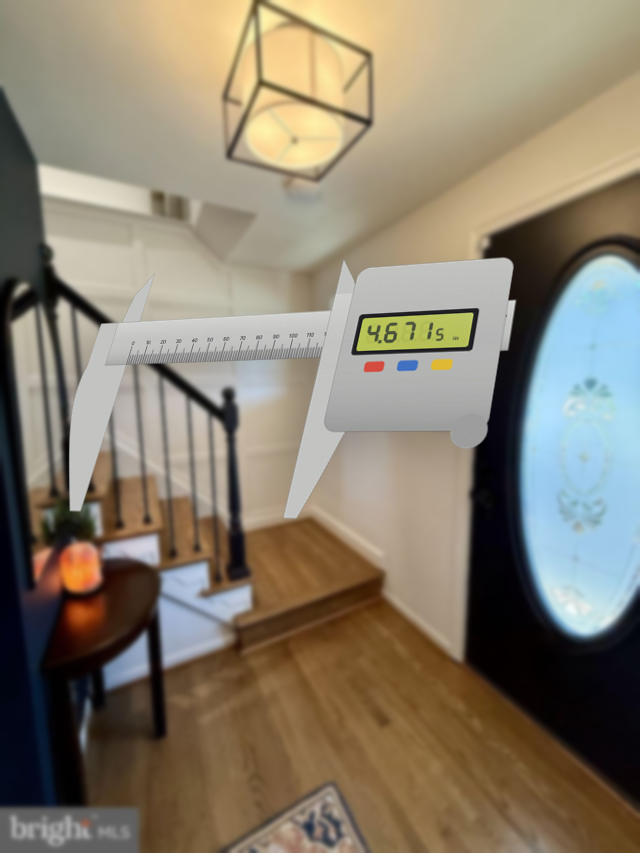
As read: 4.6715 in
